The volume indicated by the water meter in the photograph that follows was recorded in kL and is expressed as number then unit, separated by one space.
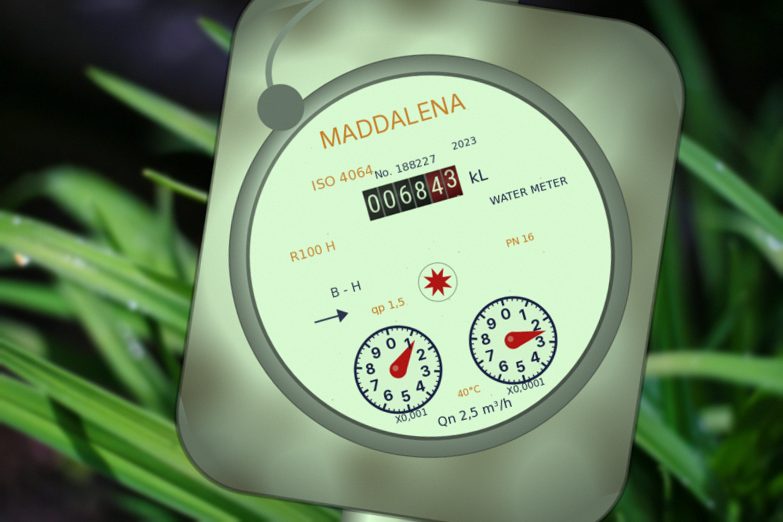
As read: 68.4312 kL
